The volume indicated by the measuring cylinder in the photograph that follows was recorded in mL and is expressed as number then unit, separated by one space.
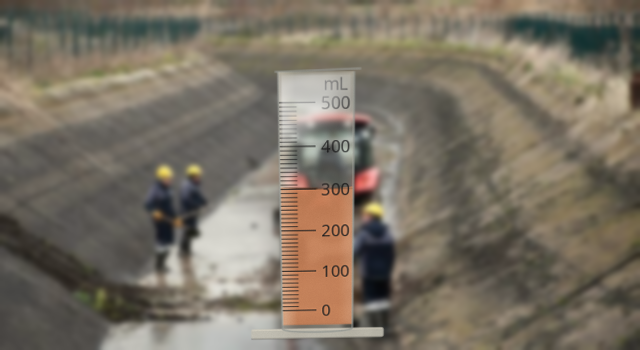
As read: 300 mL
